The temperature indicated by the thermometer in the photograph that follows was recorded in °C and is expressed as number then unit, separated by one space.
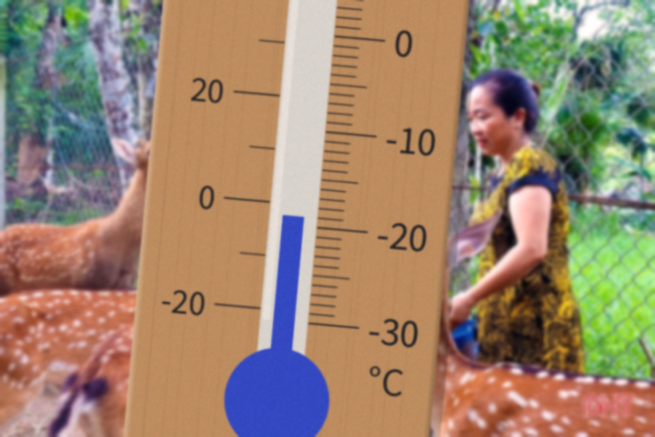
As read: -19 °C
